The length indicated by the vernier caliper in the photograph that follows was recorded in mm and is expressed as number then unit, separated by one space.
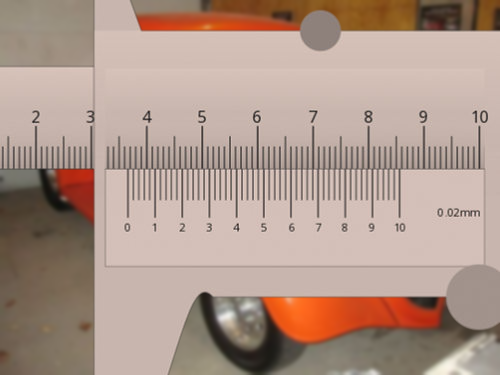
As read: 36.6 mm
